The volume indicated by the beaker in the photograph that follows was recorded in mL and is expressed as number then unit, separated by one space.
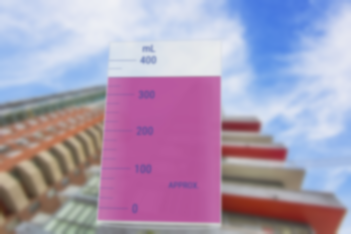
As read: 350 mL
